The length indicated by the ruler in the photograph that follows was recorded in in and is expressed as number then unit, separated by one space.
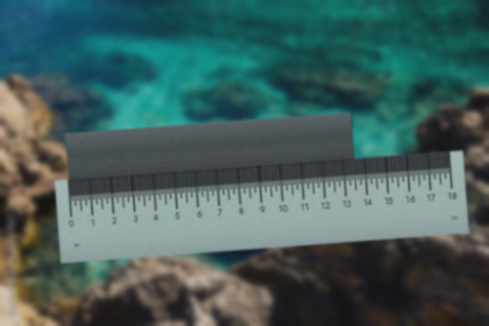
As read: 13.5 in
